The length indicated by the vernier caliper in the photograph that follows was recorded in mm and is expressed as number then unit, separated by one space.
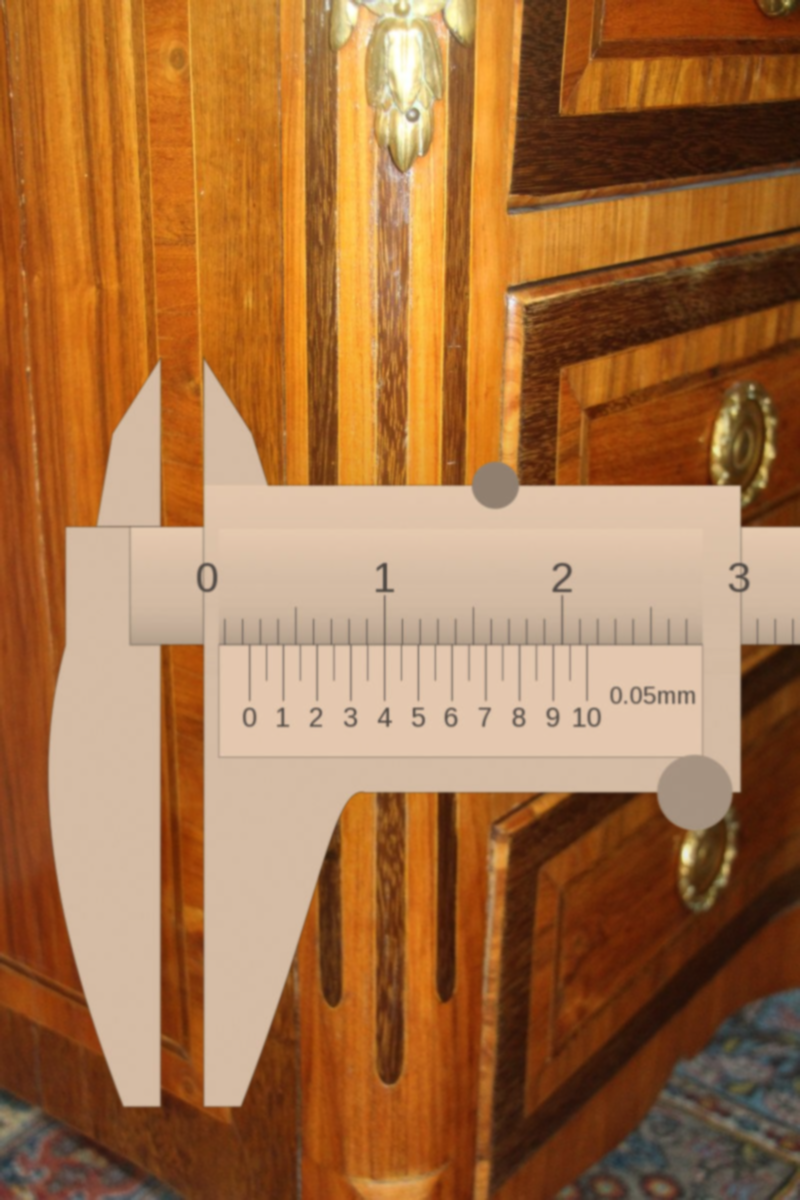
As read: 2.4 mm
